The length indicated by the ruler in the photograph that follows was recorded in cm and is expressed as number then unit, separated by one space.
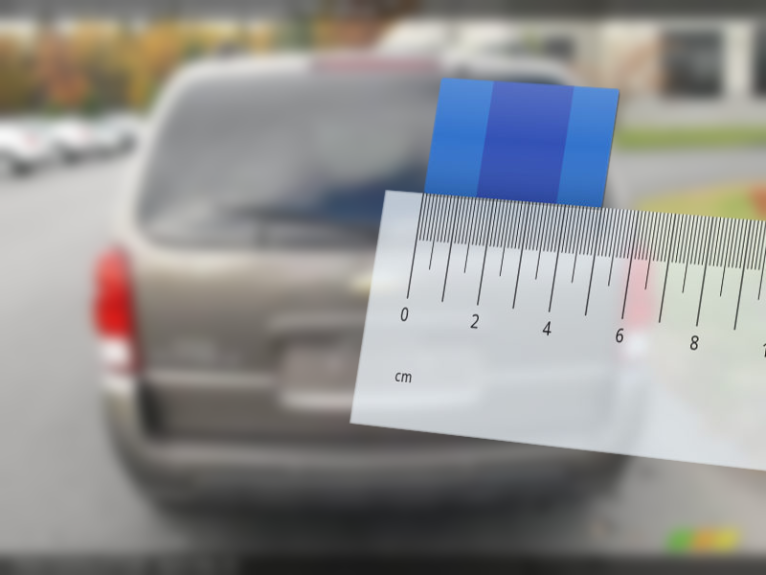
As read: 5 cm
